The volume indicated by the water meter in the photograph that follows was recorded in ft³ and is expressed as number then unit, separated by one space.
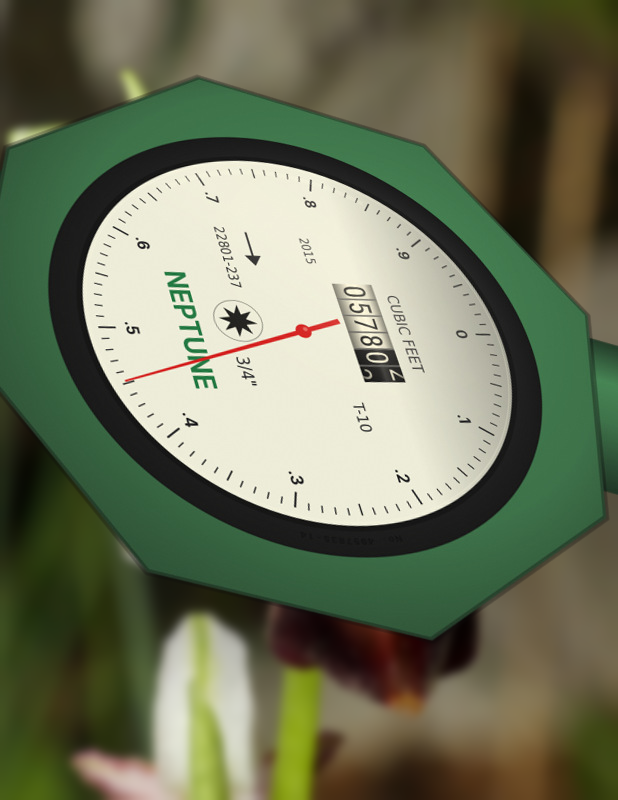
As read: 57802.45 ft³
